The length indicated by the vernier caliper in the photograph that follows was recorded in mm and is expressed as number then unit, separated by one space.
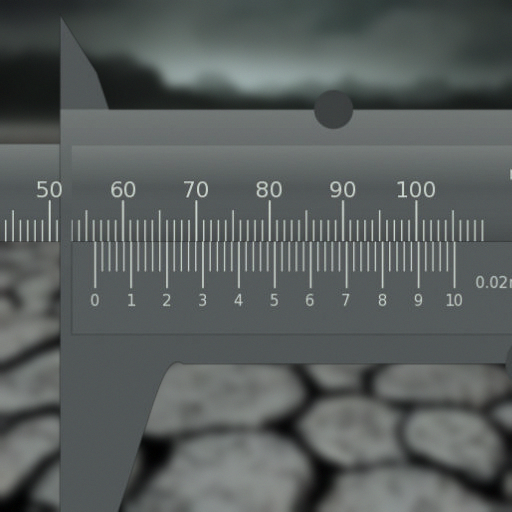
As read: 56.2 mm
